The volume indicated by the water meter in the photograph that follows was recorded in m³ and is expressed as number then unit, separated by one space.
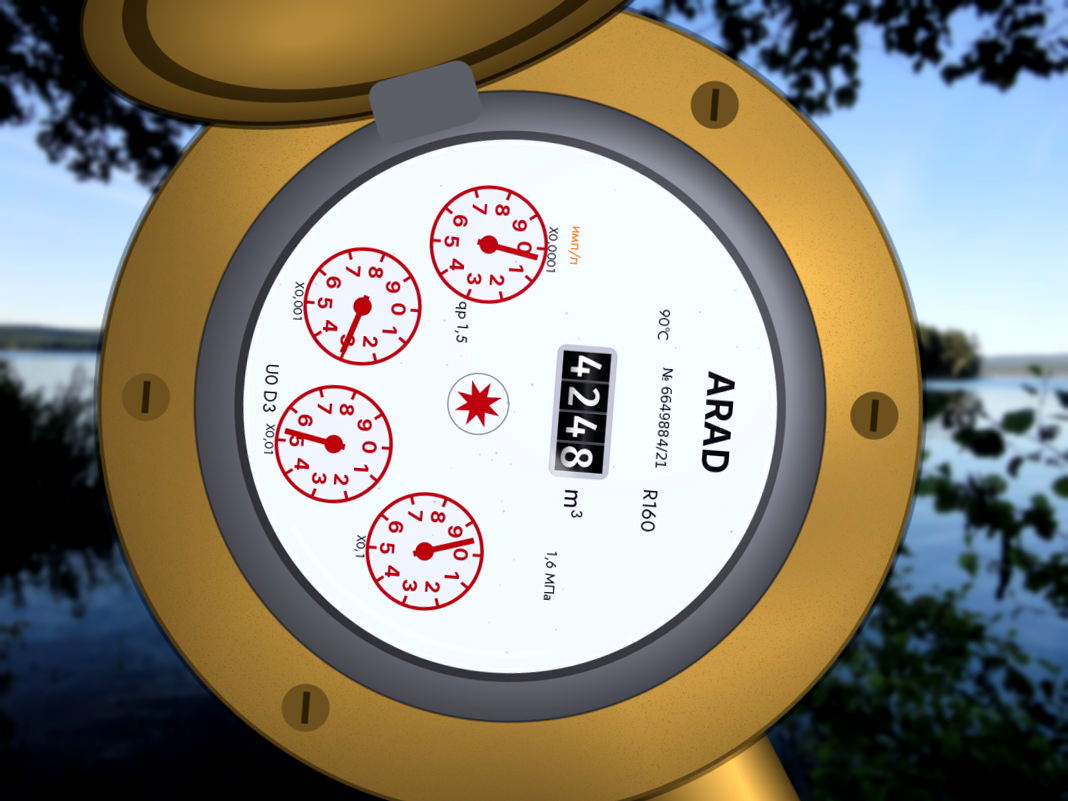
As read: 4247.9530 m³
